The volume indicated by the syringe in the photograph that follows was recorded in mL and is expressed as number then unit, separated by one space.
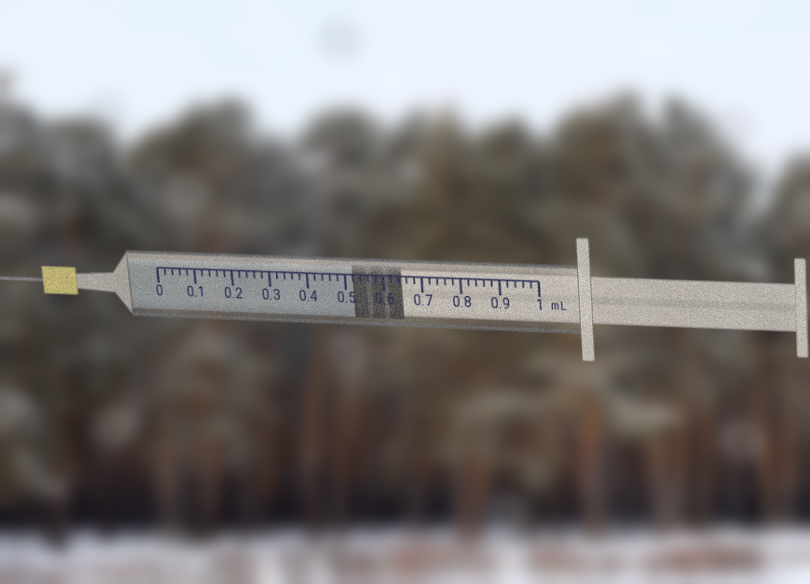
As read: 0.52 mL
